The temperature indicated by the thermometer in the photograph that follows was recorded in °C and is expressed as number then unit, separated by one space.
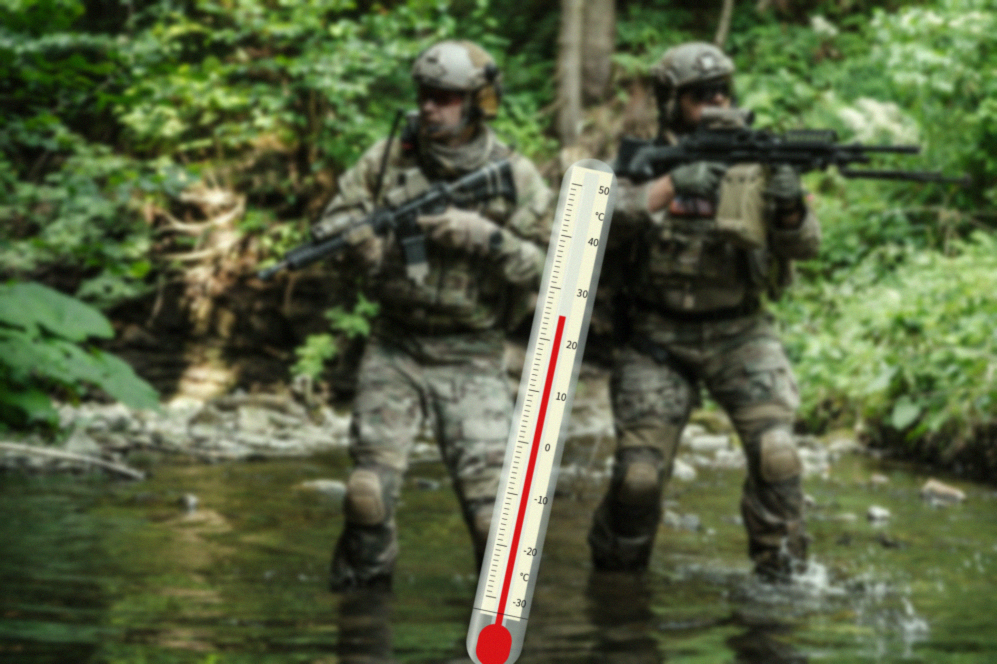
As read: 25 °C
